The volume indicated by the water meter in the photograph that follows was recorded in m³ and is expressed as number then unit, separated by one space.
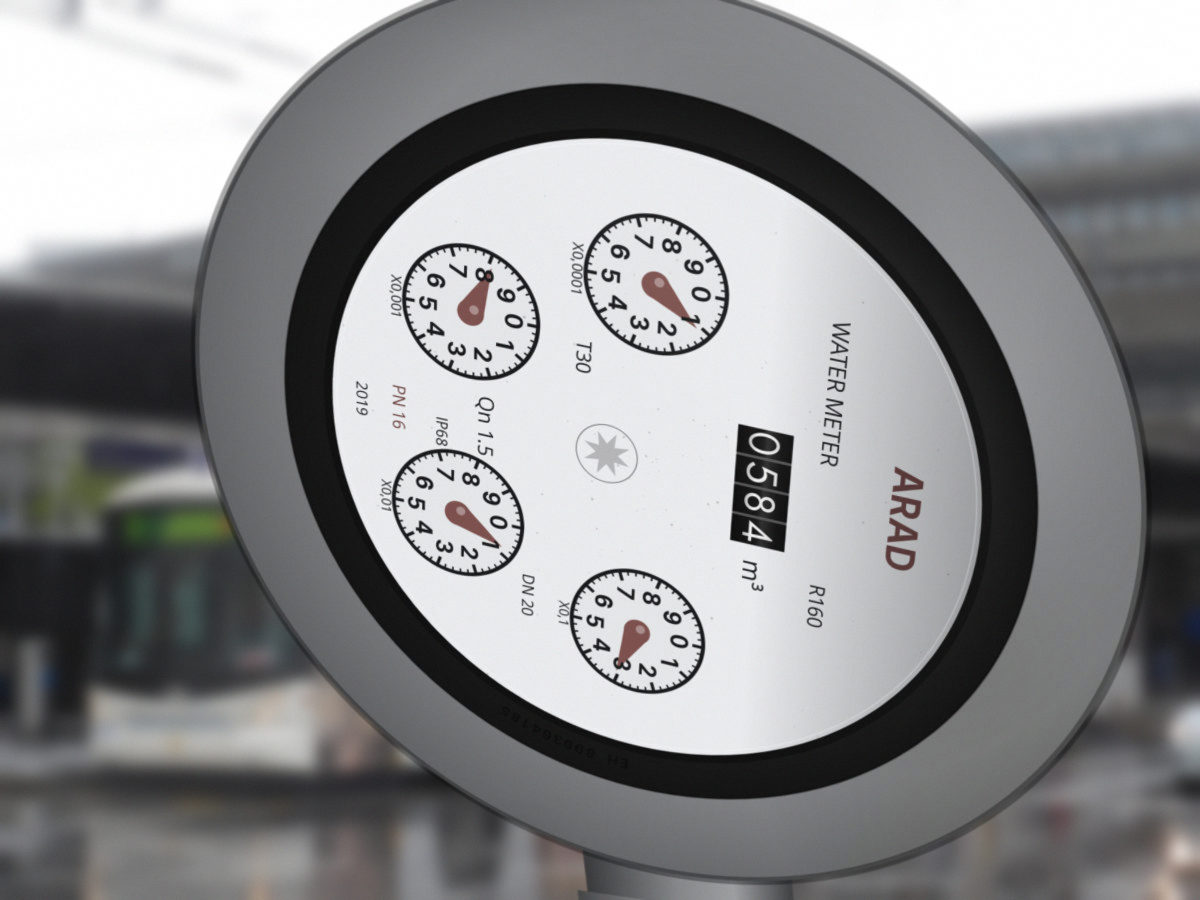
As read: 584.3081 m³
